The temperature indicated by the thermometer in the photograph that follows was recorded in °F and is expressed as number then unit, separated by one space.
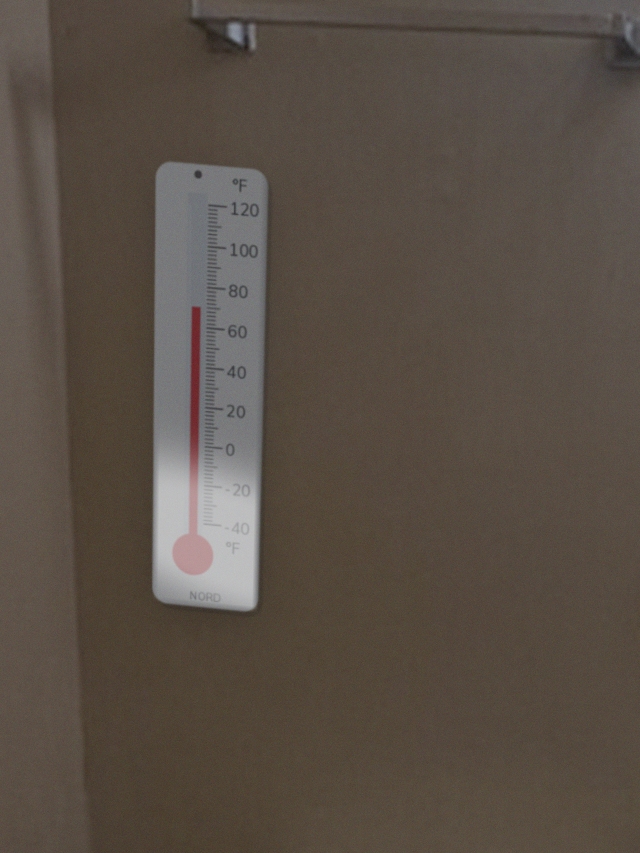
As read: 70 °F
